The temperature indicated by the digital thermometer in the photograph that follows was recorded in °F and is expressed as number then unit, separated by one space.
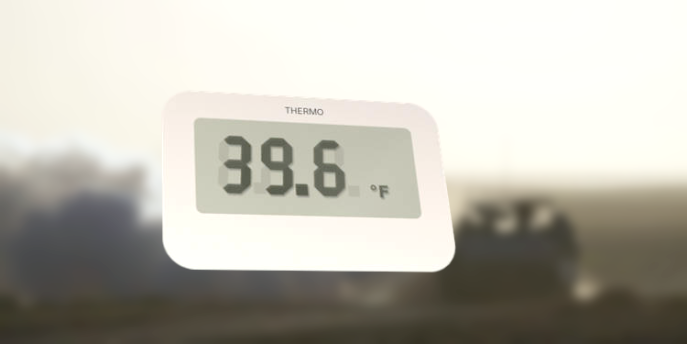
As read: 39.6 °F
